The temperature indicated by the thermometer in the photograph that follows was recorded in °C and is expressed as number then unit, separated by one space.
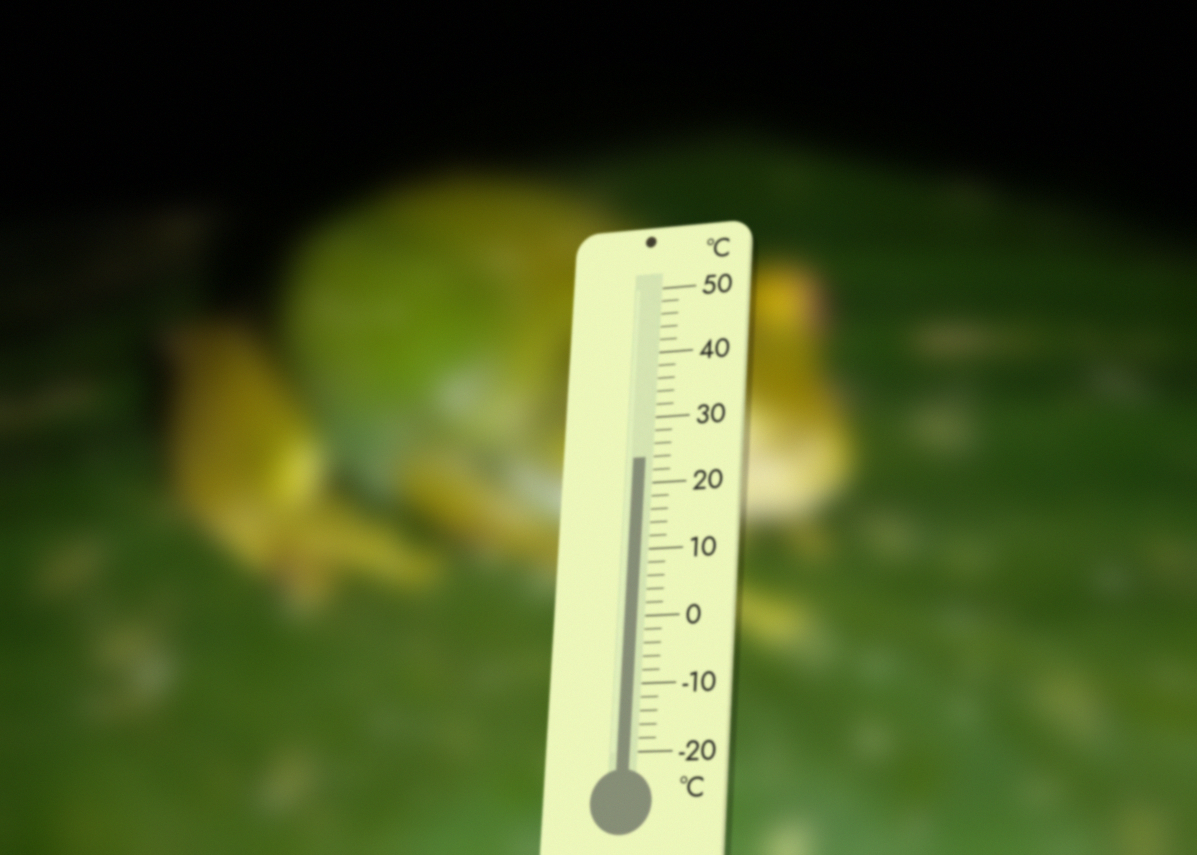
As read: 24 °C
